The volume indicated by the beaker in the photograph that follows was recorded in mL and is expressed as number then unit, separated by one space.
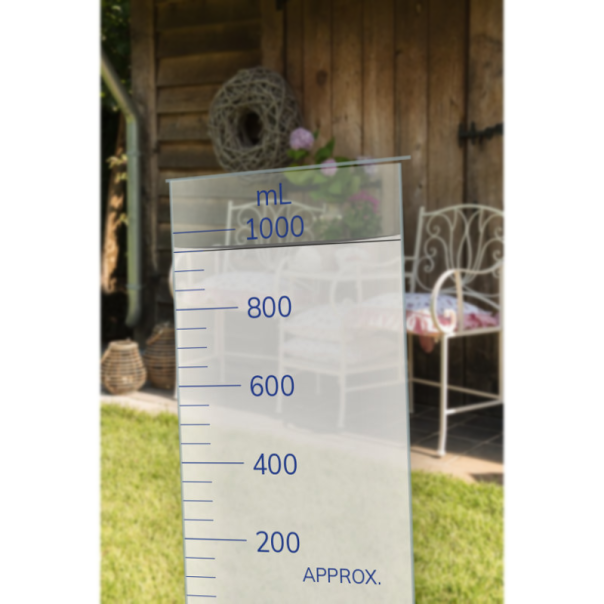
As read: 950 mL
